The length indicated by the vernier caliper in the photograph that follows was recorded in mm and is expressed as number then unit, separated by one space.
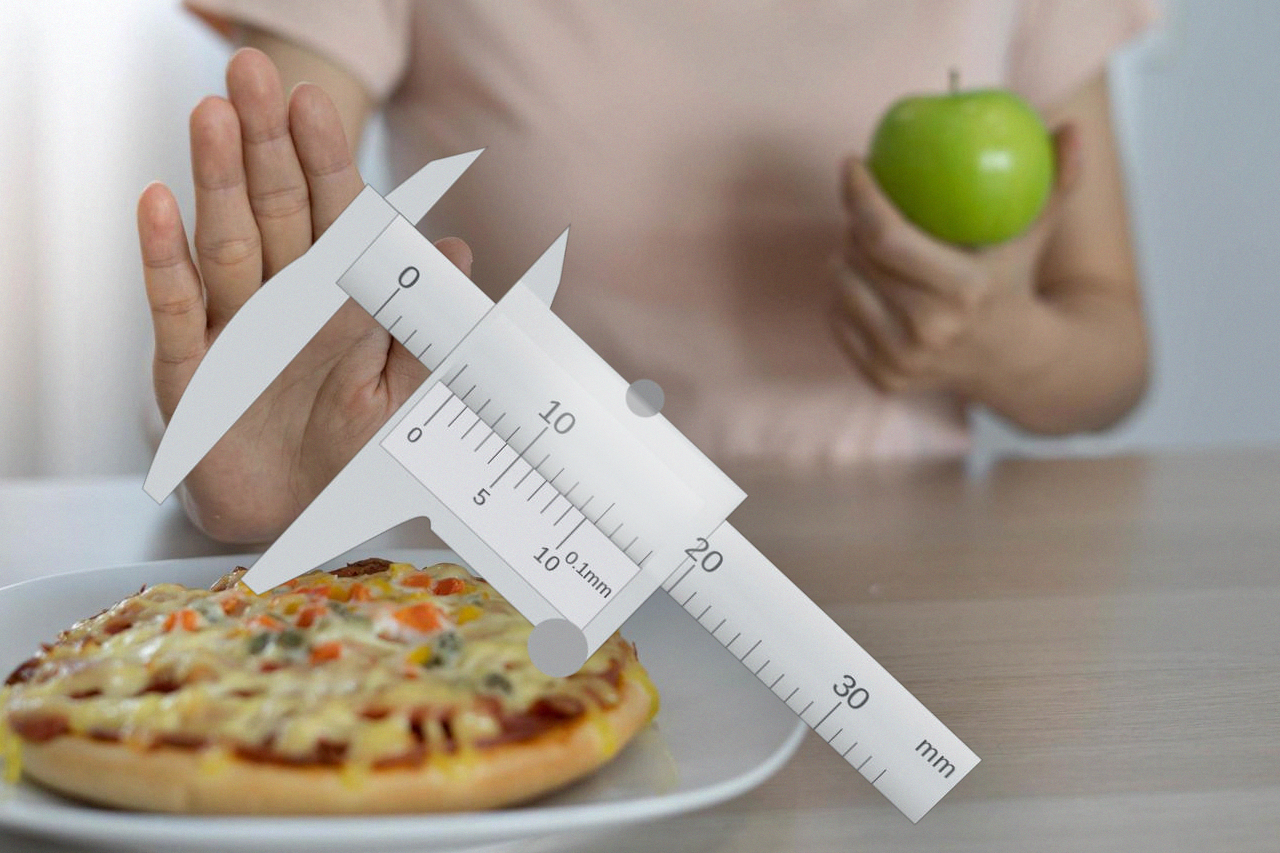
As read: 5.5 mm
